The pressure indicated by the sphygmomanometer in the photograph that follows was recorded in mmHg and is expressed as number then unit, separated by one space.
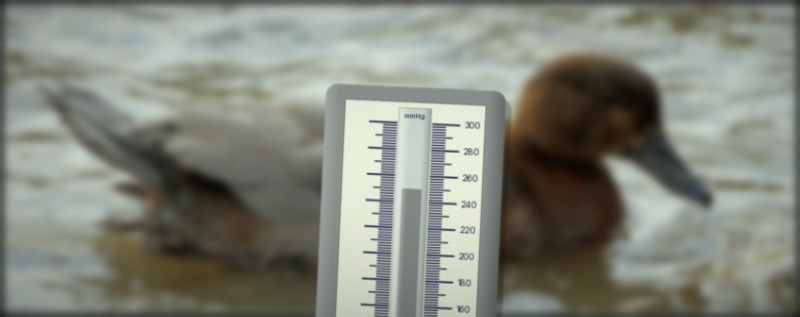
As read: 250 mmHg
